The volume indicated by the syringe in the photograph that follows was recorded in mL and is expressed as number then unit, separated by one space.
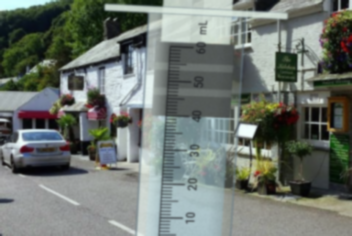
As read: 40 mL
